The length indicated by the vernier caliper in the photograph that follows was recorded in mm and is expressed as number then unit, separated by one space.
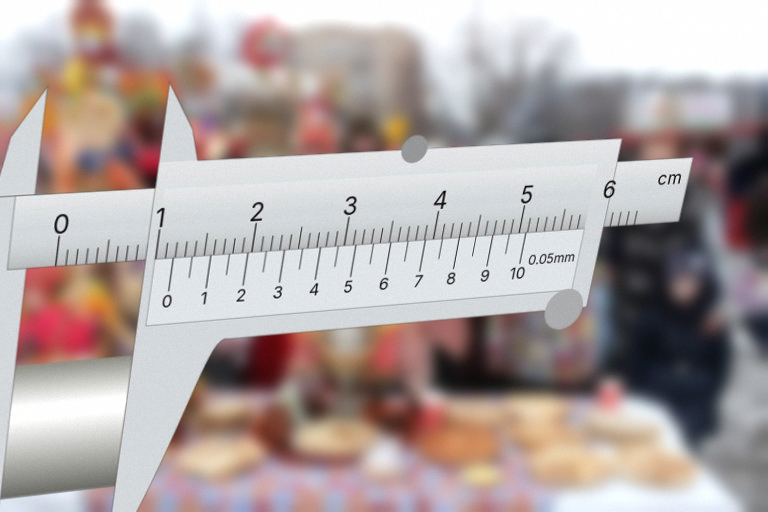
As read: 11.8 mm
